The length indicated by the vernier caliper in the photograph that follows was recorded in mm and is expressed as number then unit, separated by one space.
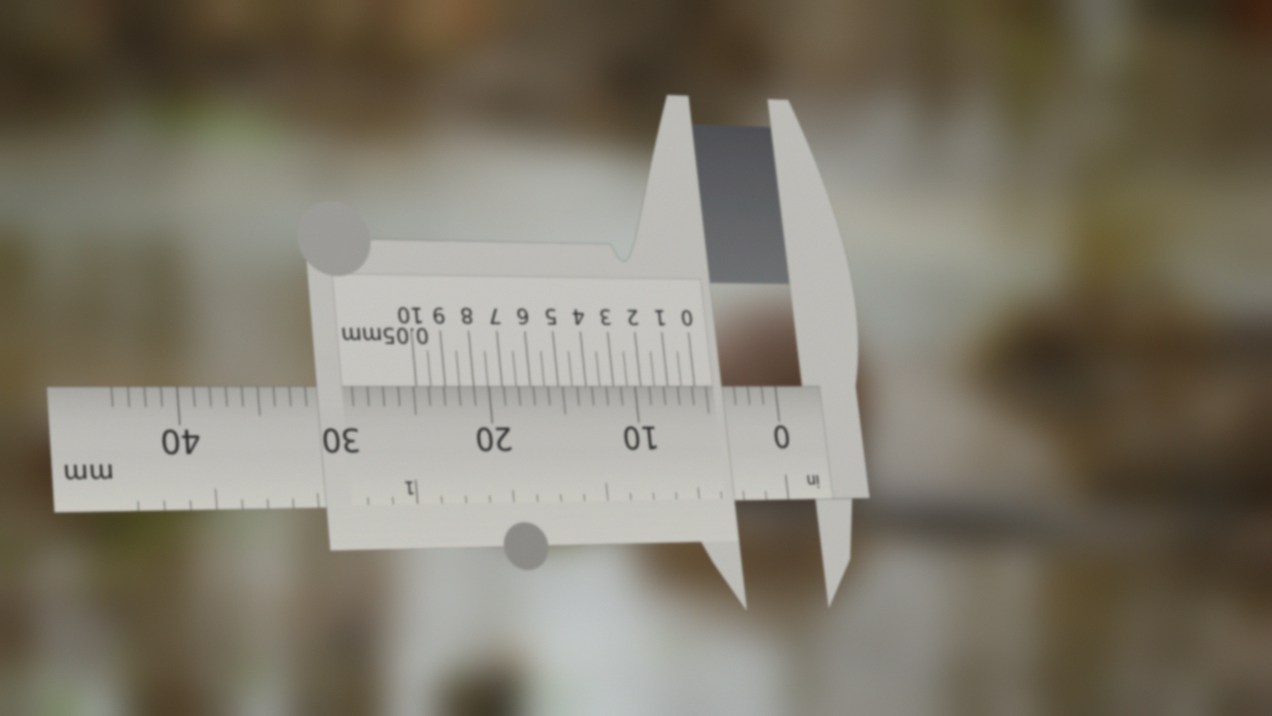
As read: 5.8 mm
